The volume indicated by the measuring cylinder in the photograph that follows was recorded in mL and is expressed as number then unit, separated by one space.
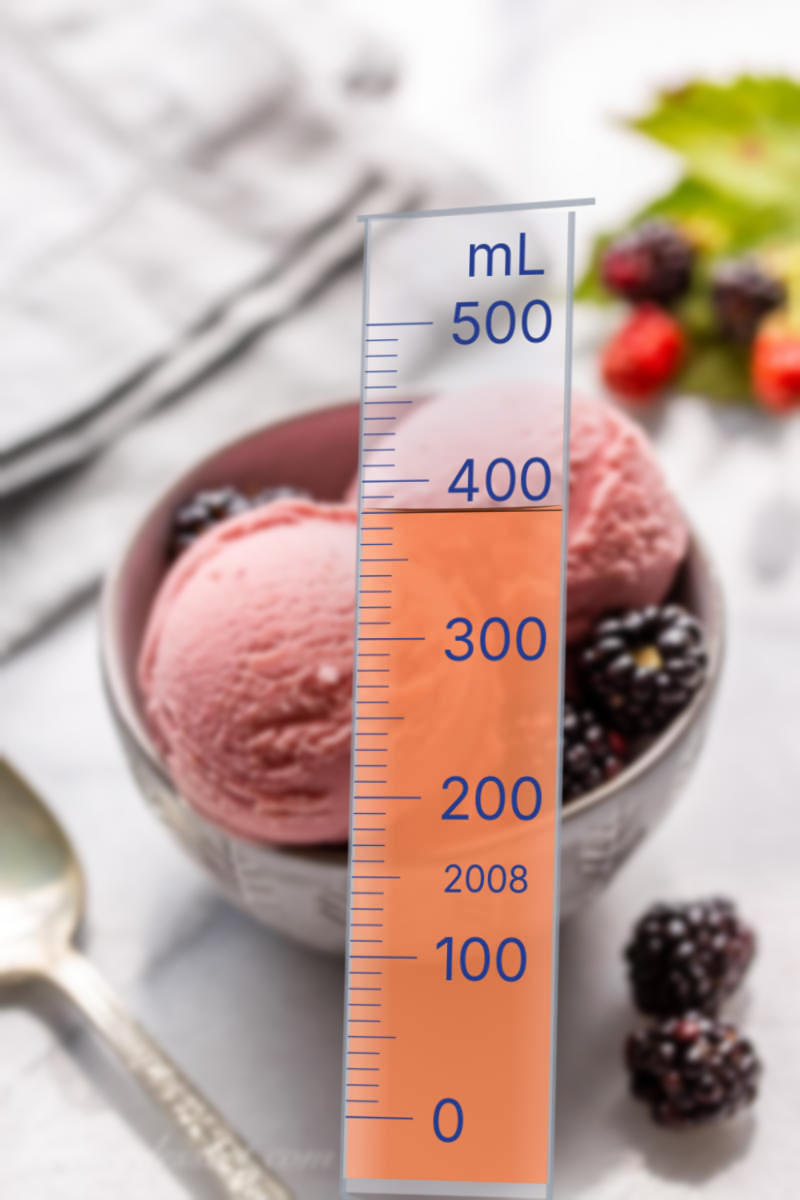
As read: 380 mL
